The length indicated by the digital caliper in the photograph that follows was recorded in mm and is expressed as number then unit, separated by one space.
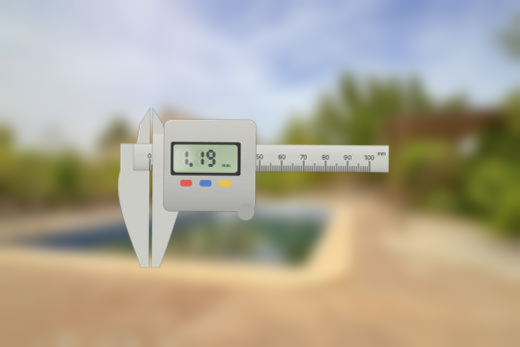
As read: 1.19 mm
